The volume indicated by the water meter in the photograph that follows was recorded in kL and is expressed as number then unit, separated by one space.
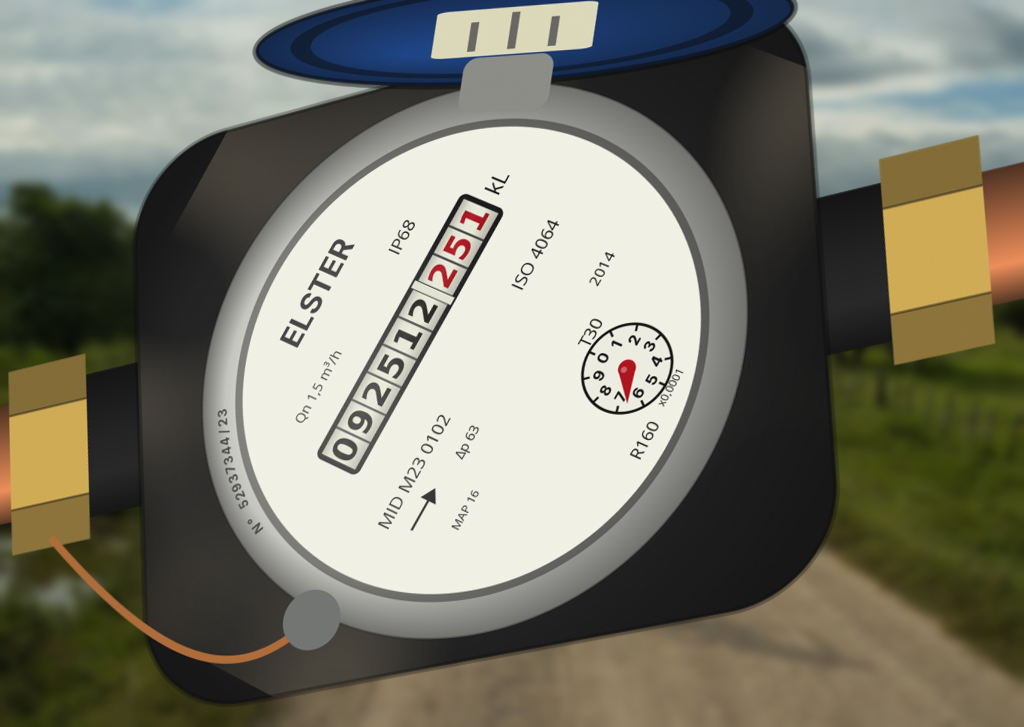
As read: 92512.2516 kL
